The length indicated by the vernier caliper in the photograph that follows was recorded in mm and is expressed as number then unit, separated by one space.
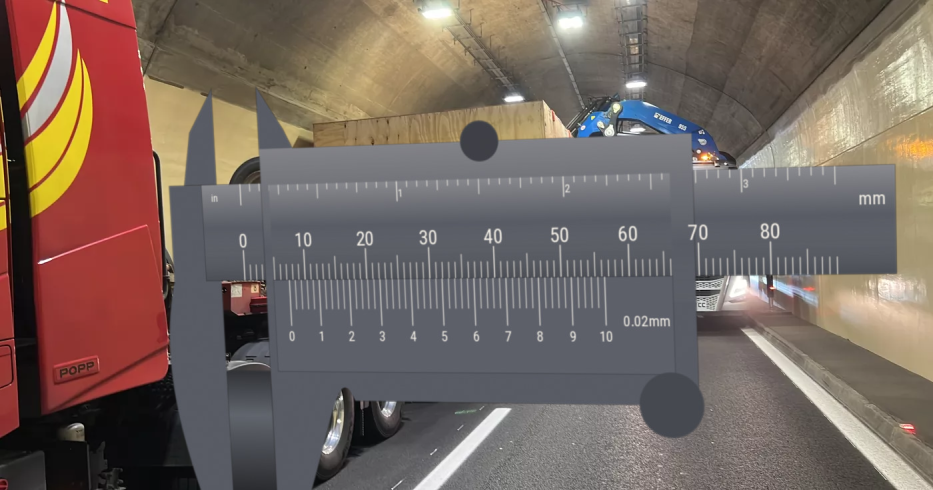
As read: 7.4 mm
